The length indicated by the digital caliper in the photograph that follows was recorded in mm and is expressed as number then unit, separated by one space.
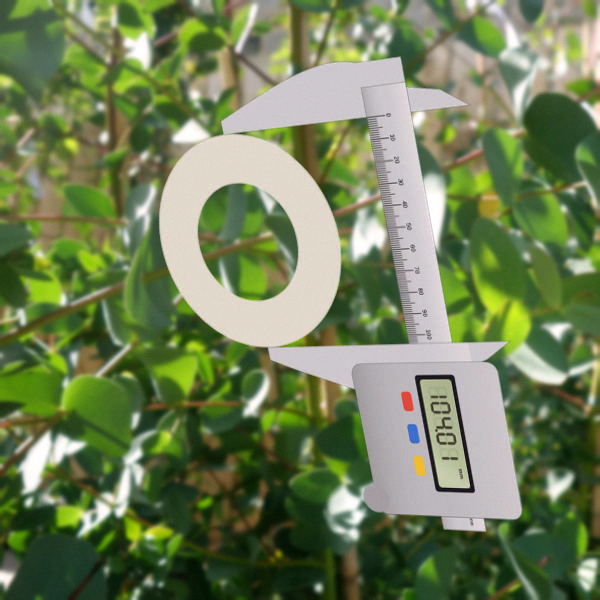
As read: 104.01 mm
